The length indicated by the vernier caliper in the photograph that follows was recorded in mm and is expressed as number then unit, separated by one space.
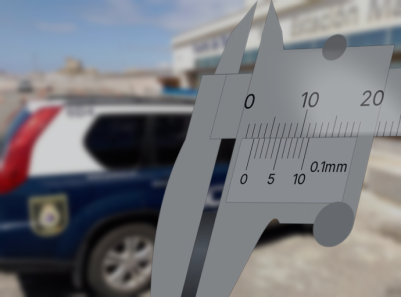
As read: 2.4 mm
